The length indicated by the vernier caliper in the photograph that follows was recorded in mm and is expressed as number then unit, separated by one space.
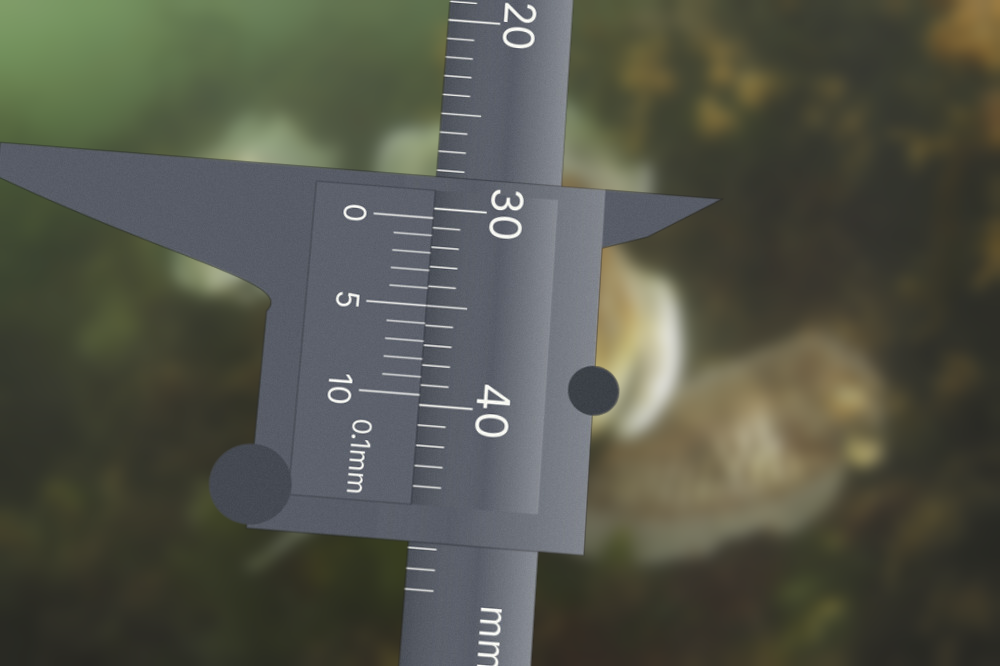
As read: 30.5 mm
